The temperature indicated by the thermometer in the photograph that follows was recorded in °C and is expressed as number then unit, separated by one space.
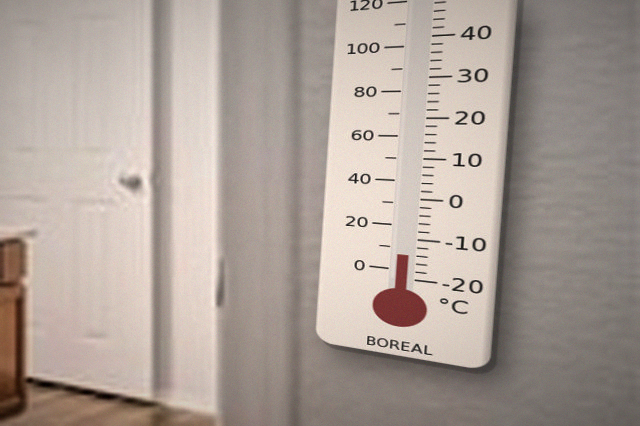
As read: -14 °C
